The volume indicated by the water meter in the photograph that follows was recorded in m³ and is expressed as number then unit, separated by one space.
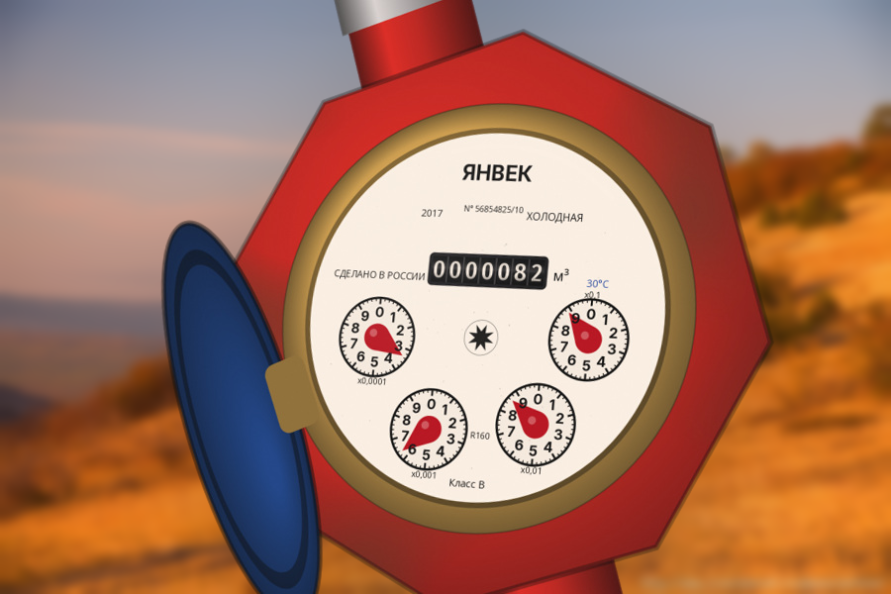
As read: 82.8863 m³
